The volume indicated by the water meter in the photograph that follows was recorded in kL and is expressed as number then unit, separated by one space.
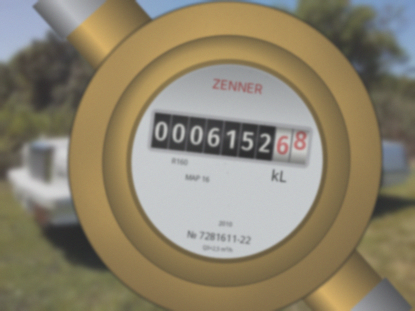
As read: 6152.68 kL
